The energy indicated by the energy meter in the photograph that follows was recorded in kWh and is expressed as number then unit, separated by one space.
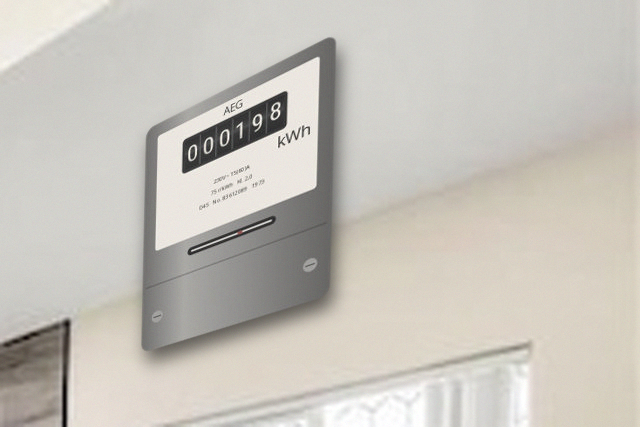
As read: 198 kWh
